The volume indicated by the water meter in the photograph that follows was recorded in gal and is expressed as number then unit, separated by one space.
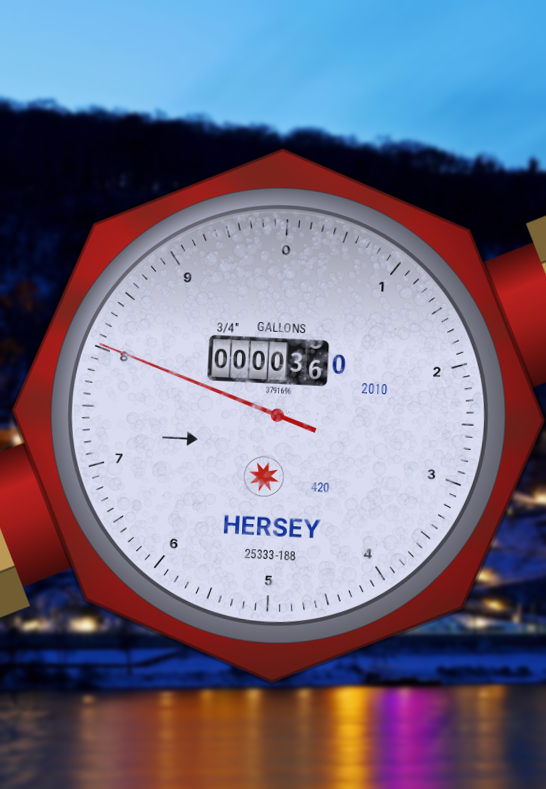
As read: 358.0 gal
